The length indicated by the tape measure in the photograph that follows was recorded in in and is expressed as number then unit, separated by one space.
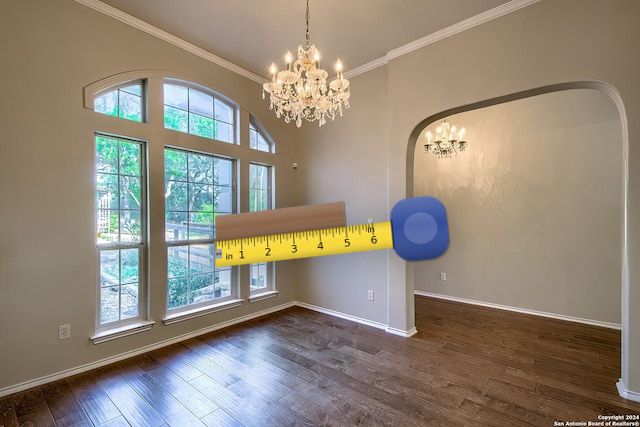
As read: 5 in
